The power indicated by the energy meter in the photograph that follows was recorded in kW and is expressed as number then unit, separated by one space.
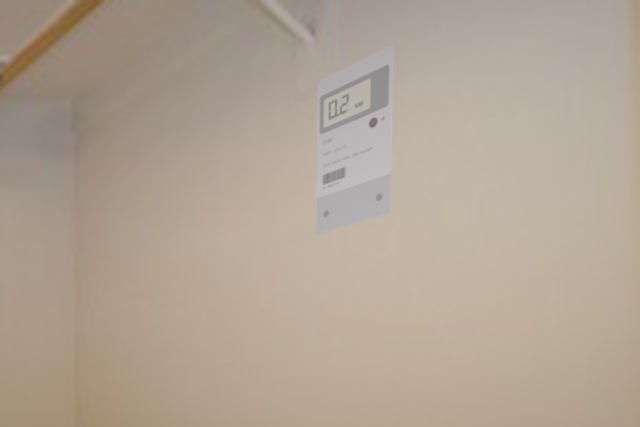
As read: 0.2 kW
